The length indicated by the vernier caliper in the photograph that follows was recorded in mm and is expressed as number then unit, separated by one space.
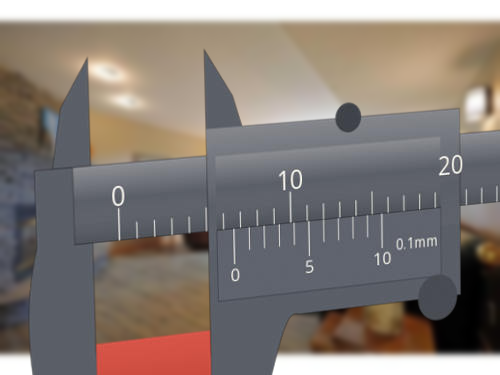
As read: 6.6 mm
